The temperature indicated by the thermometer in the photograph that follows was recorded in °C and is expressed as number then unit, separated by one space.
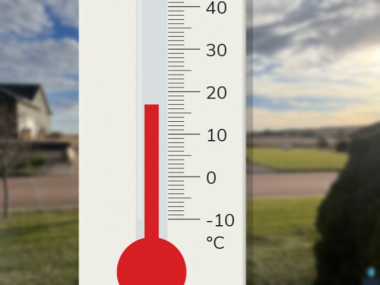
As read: 17 °C
